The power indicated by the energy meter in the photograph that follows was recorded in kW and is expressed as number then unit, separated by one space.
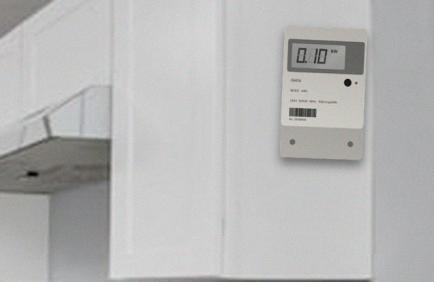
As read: 0.10 kW
